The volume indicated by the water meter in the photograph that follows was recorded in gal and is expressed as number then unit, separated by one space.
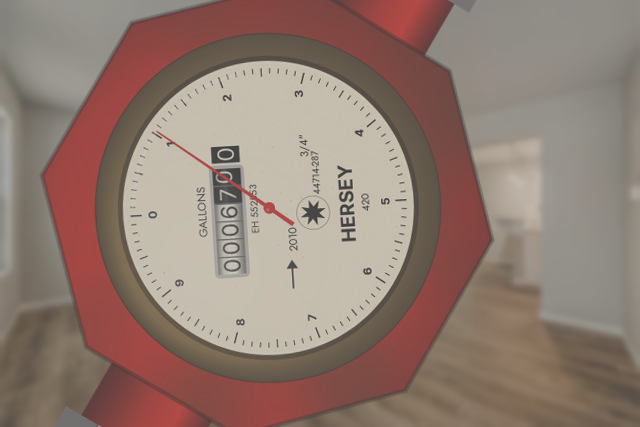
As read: 6701.0 gal
